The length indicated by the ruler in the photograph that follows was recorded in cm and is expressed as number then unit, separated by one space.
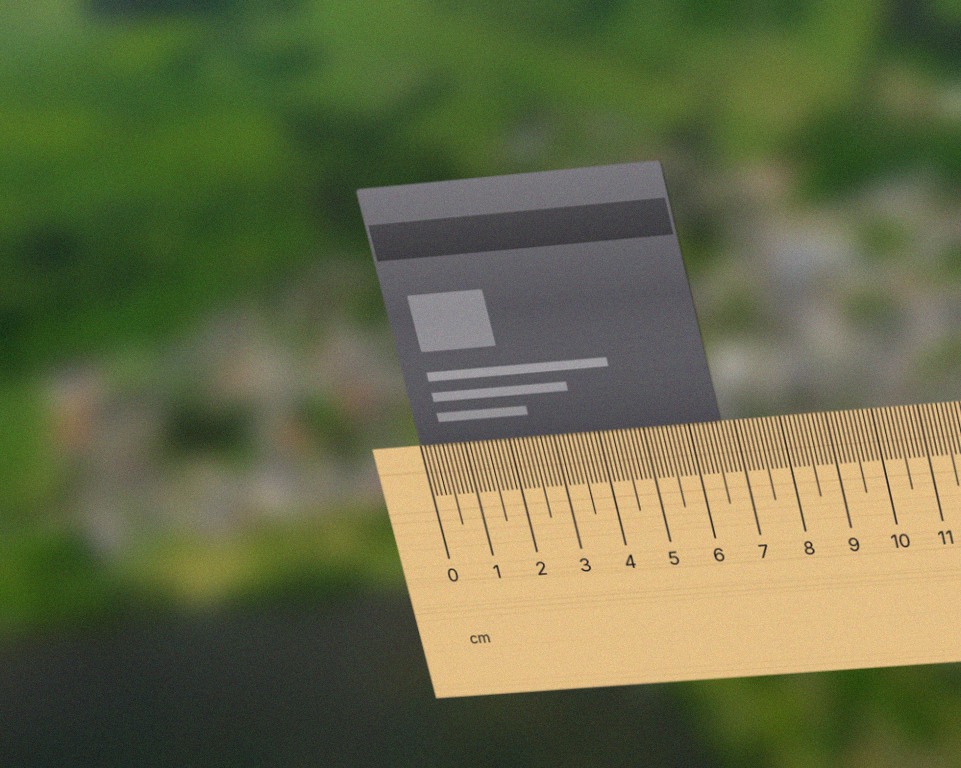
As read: 6.7 cm
